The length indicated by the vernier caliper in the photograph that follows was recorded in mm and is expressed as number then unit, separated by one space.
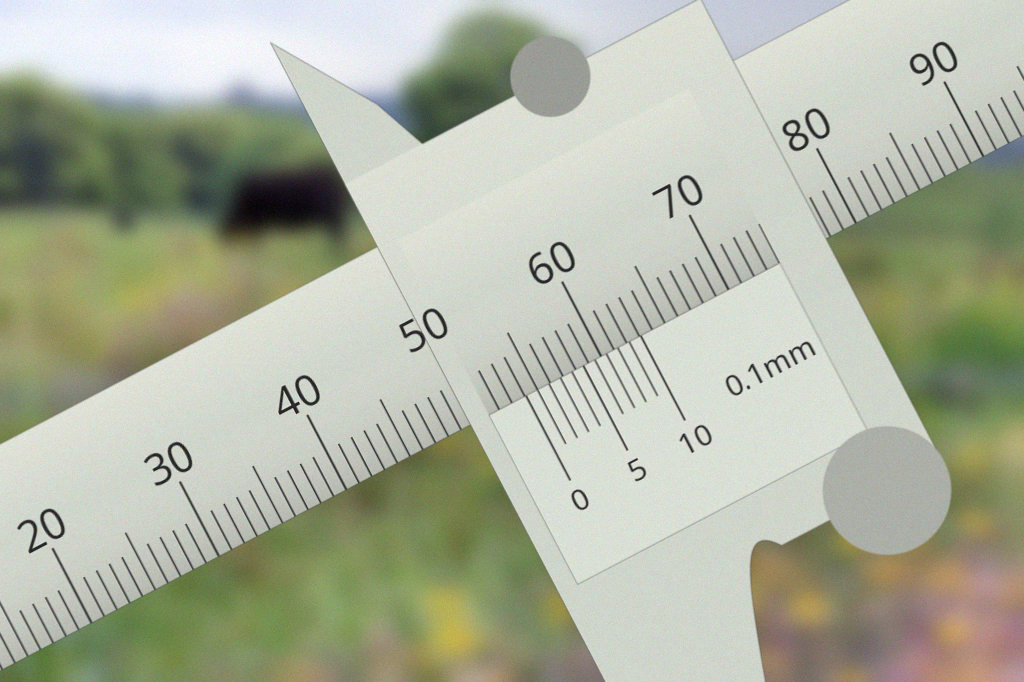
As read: 54.1 mm
